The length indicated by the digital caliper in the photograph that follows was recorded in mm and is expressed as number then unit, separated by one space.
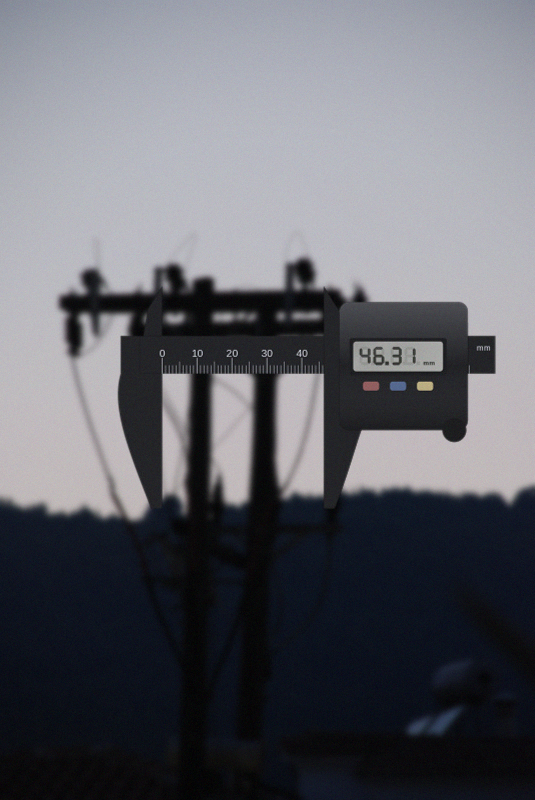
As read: 46.31 mm
